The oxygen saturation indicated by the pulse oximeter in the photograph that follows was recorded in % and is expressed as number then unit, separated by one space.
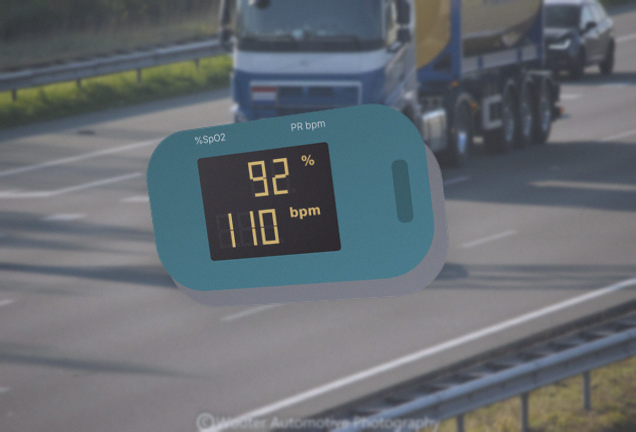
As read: 92 %
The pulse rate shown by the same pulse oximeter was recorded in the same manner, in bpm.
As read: 110 bpm
